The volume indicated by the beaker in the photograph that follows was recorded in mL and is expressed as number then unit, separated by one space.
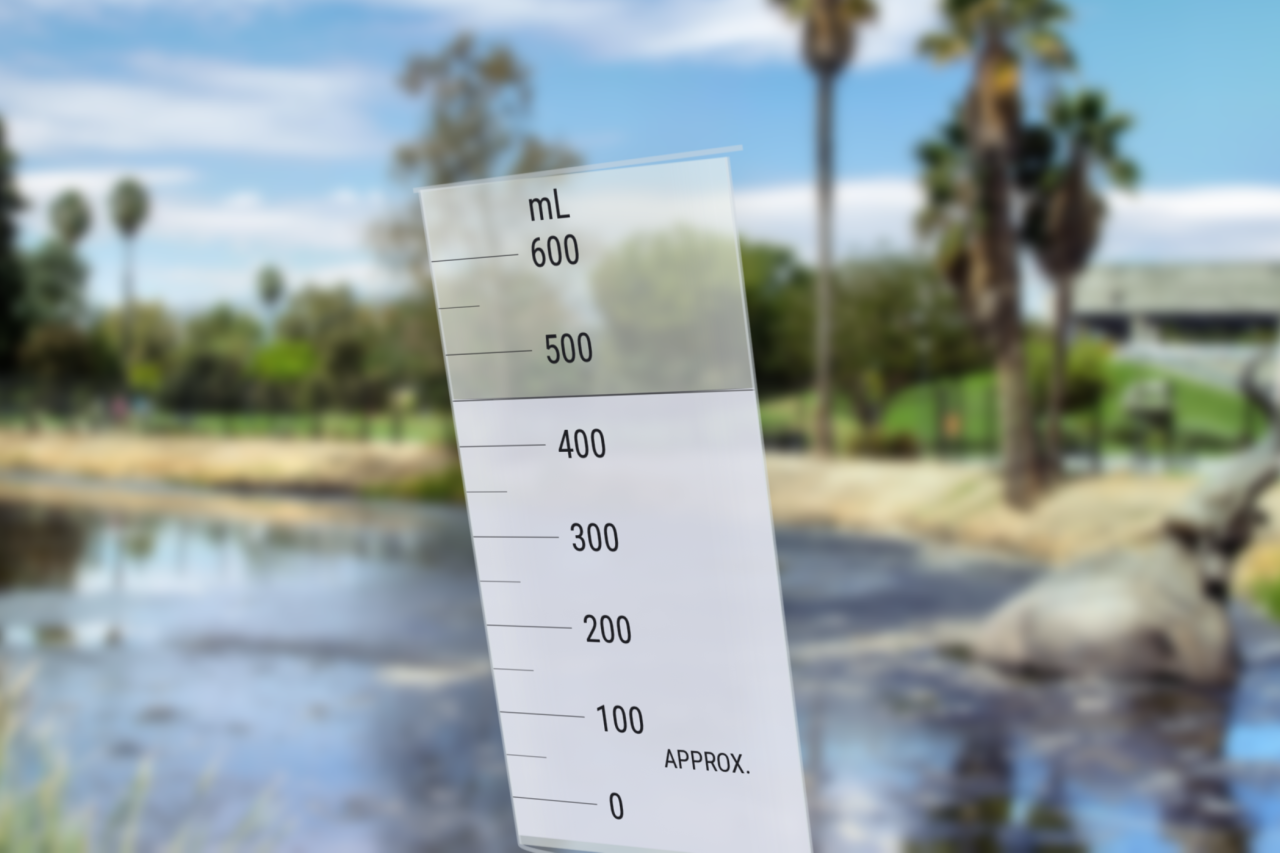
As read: 450 mL
